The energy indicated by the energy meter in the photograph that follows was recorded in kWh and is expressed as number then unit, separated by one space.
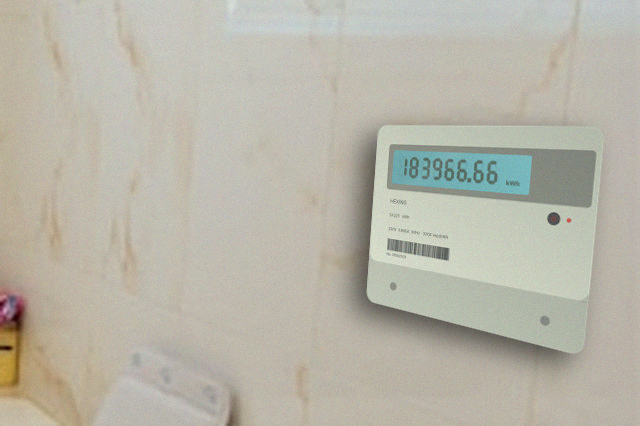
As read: 183966.66 kWh
